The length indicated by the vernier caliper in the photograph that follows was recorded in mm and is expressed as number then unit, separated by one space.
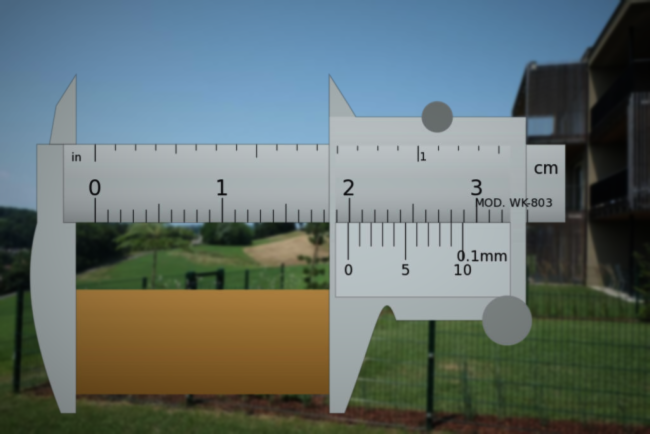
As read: 19.9 mm
